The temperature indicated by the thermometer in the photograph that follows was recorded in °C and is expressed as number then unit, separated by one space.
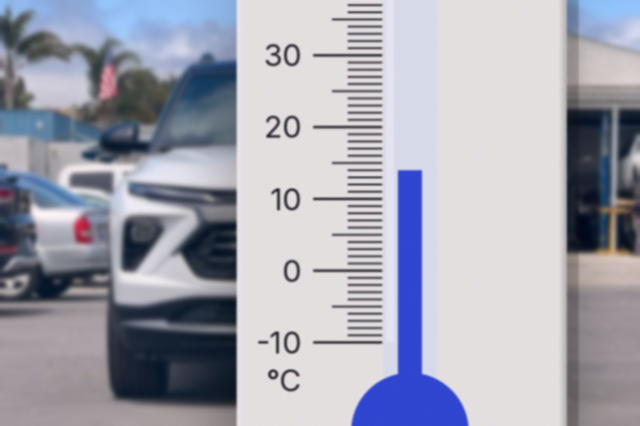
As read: 14 °C
